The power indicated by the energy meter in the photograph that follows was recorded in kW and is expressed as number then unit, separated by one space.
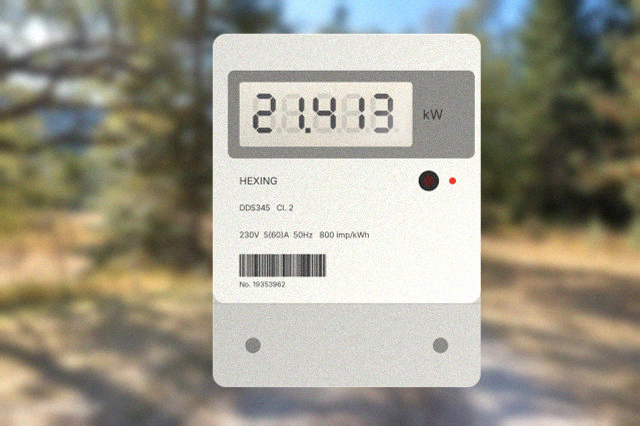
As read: 21.413 kW
